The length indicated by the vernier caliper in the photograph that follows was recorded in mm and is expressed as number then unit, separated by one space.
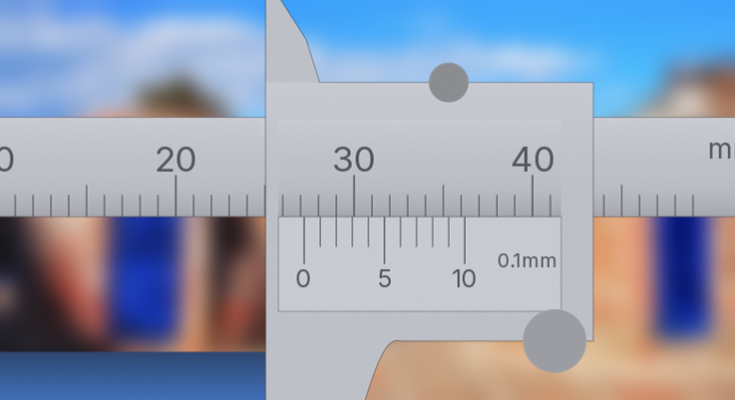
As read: 27.2 mm
